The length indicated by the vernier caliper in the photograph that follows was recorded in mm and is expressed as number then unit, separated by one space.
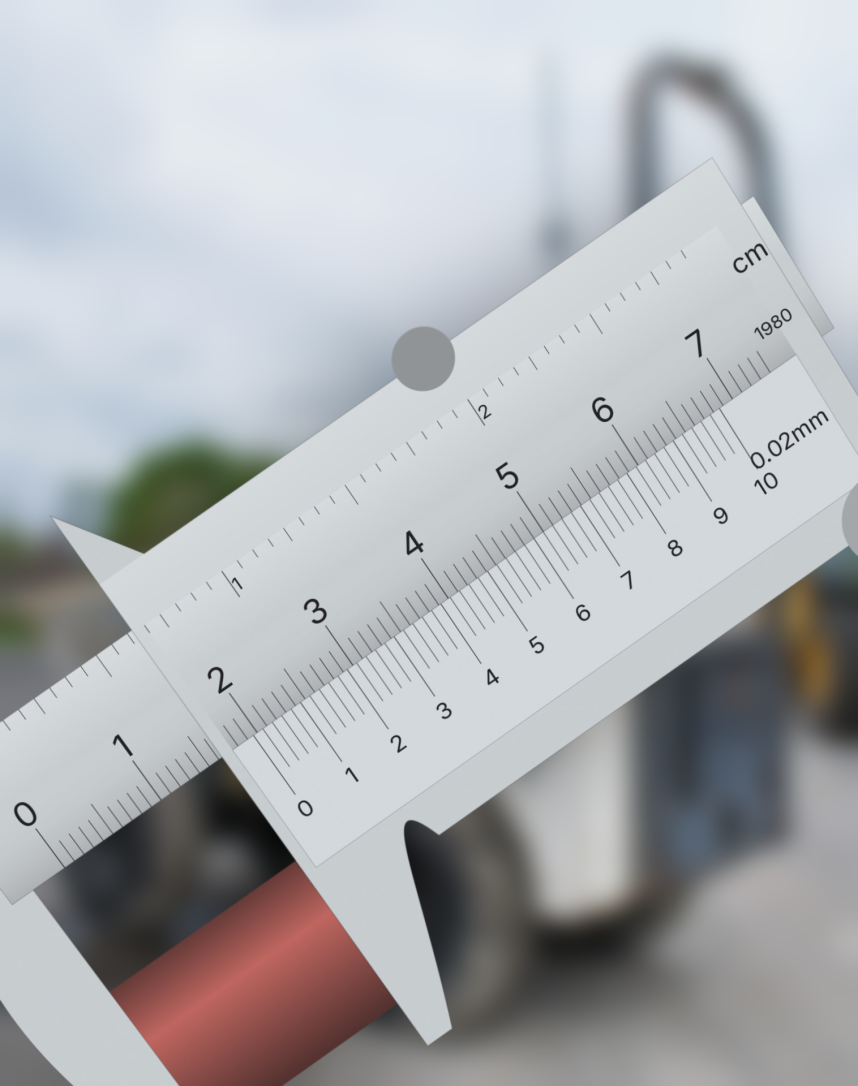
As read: 19.6 mm
